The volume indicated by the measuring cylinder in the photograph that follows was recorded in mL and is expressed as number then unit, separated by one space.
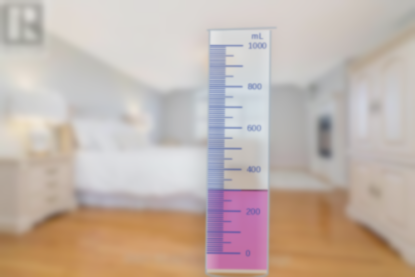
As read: 300 mL
